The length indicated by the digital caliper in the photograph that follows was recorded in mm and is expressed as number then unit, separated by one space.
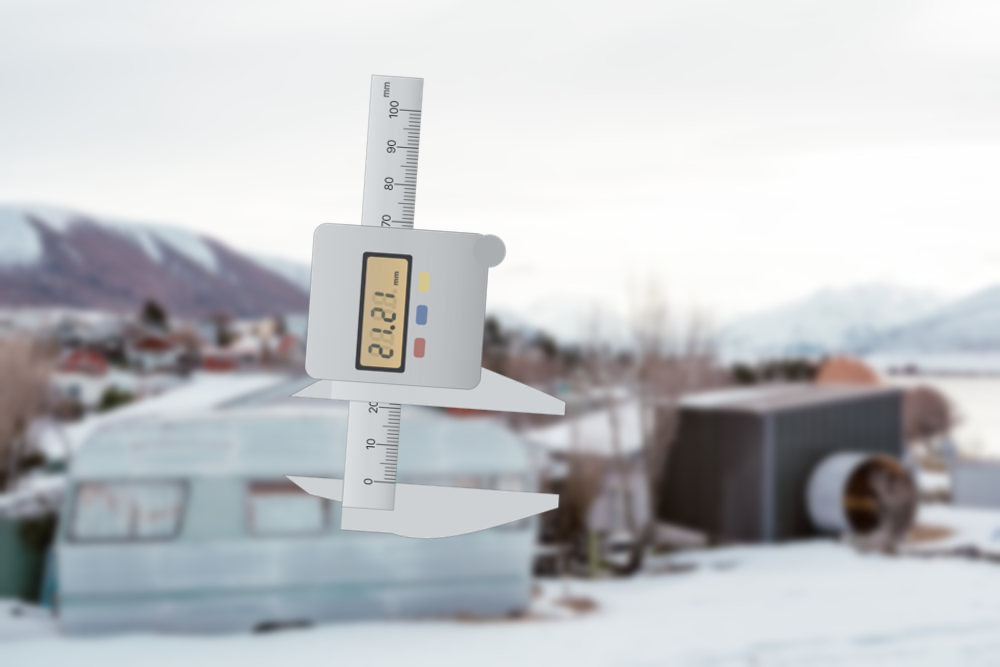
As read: 21.21 mm
